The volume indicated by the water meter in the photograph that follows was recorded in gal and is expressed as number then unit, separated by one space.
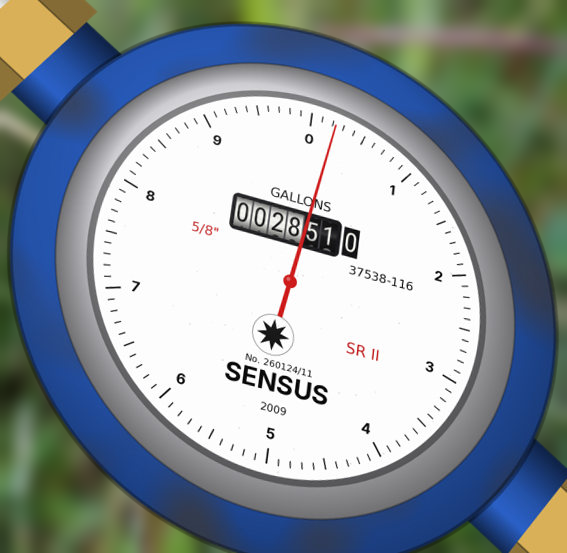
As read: 28510.2 gal
